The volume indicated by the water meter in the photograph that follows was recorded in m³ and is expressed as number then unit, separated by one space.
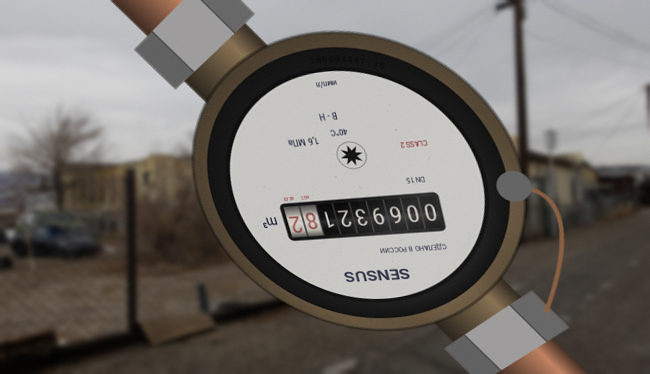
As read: 69321.82 m³
